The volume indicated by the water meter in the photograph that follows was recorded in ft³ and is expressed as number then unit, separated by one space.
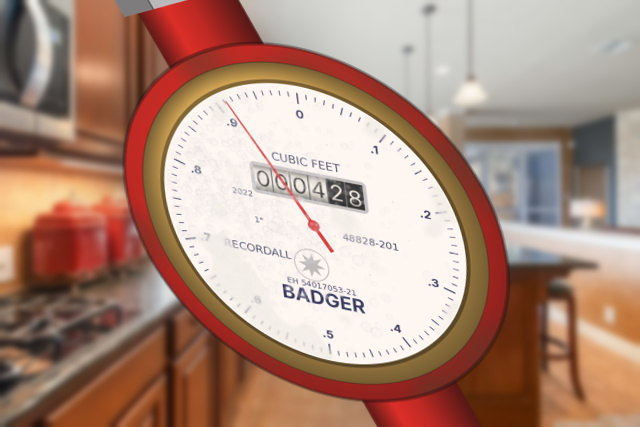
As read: 427.91 ft³
